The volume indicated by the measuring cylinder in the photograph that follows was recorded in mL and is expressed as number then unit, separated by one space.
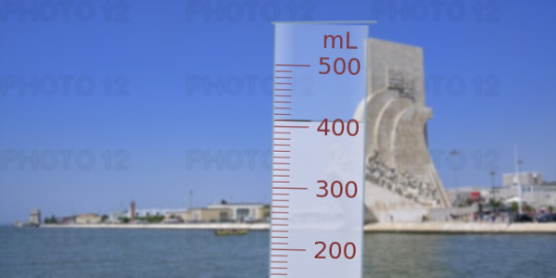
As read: 410 mL
